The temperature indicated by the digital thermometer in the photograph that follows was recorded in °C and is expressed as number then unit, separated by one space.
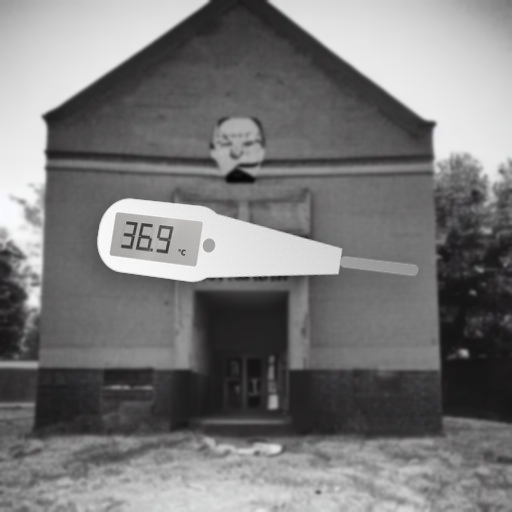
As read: 36.9 °C
